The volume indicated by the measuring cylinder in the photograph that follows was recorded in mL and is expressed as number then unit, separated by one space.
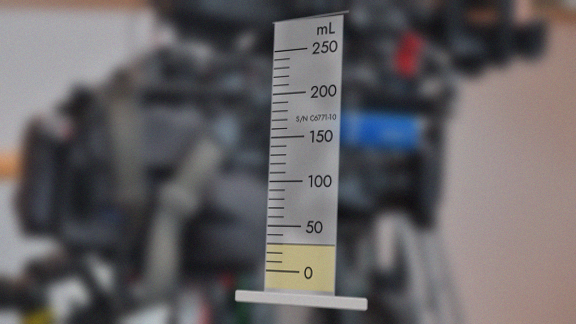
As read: 30 mL
